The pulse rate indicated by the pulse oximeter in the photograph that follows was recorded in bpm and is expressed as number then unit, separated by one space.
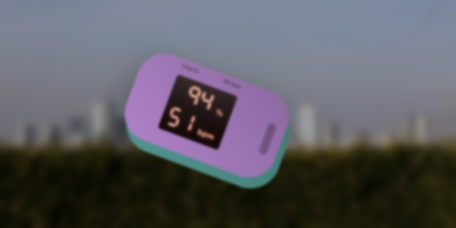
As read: 51 bpm
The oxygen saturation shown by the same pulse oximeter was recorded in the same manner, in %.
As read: 94 %
